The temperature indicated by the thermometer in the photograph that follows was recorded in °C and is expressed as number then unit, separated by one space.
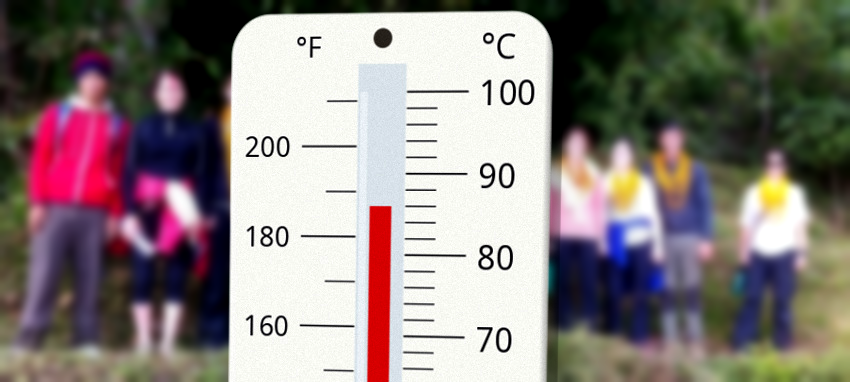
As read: 86 °C
